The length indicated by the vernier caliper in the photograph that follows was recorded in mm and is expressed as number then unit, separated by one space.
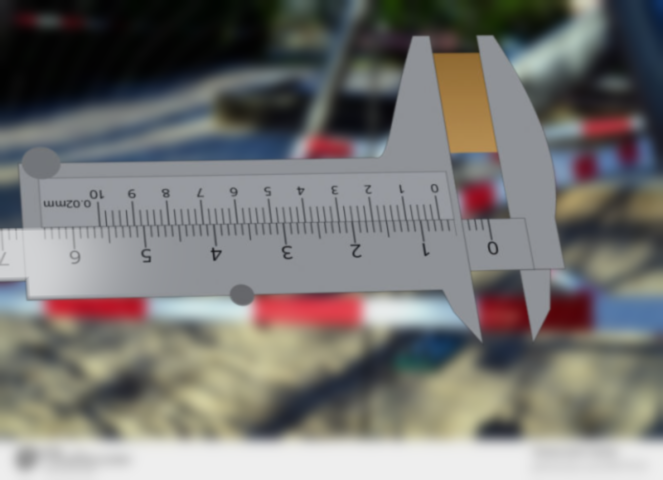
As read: 7.2 mm
